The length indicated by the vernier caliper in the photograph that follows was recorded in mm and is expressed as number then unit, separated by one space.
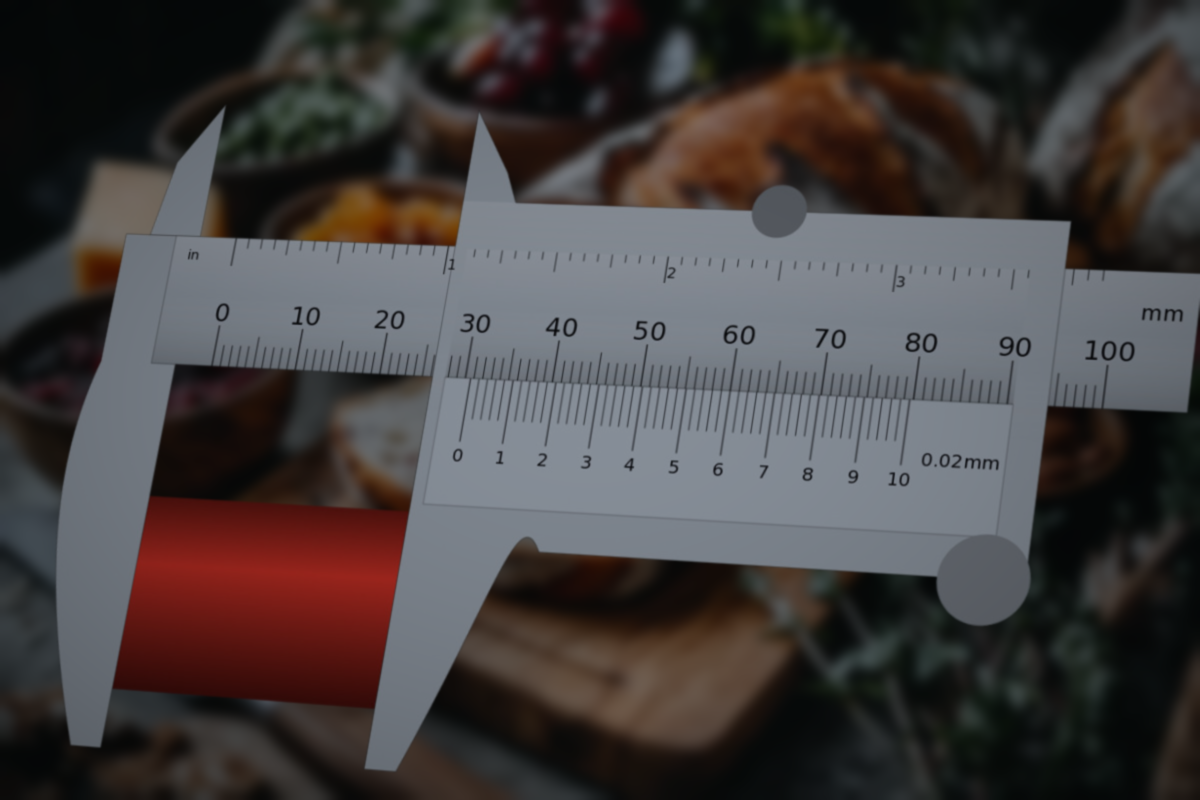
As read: 30.6 mm
